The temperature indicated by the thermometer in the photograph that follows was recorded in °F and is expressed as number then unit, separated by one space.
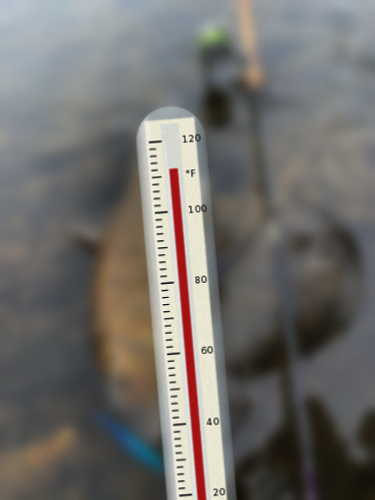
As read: 112 °F
